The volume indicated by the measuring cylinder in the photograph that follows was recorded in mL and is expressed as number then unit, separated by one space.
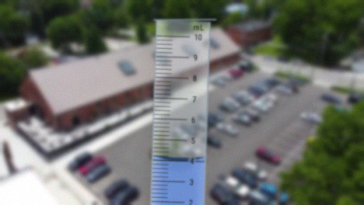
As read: 4 mL
